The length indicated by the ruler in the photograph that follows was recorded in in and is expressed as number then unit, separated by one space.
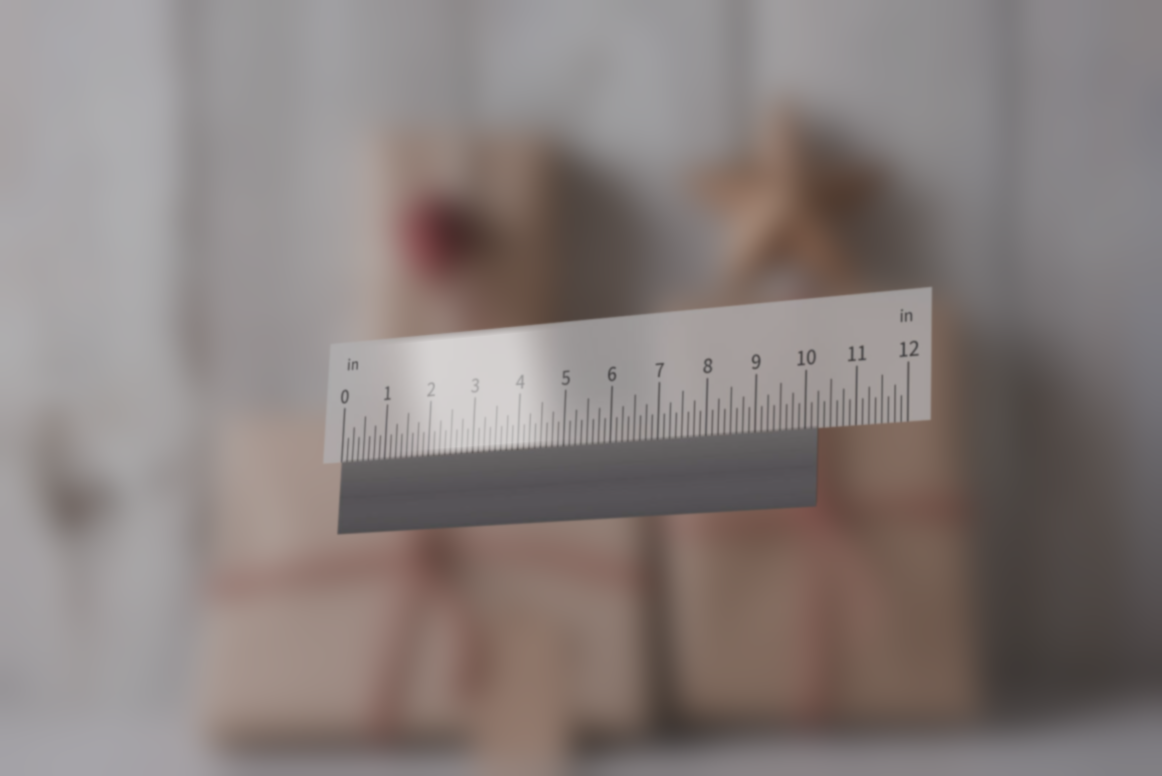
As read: 10.25 in
